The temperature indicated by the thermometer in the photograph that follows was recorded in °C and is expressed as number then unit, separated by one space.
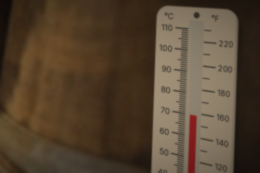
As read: 70 °C
